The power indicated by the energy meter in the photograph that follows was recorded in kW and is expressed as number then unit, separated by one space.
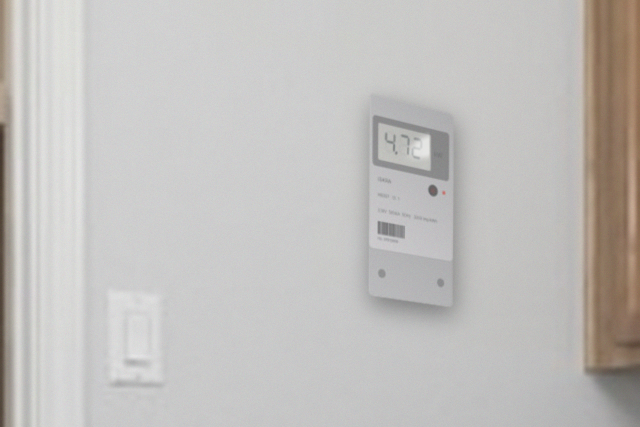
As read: 4.72 kW
